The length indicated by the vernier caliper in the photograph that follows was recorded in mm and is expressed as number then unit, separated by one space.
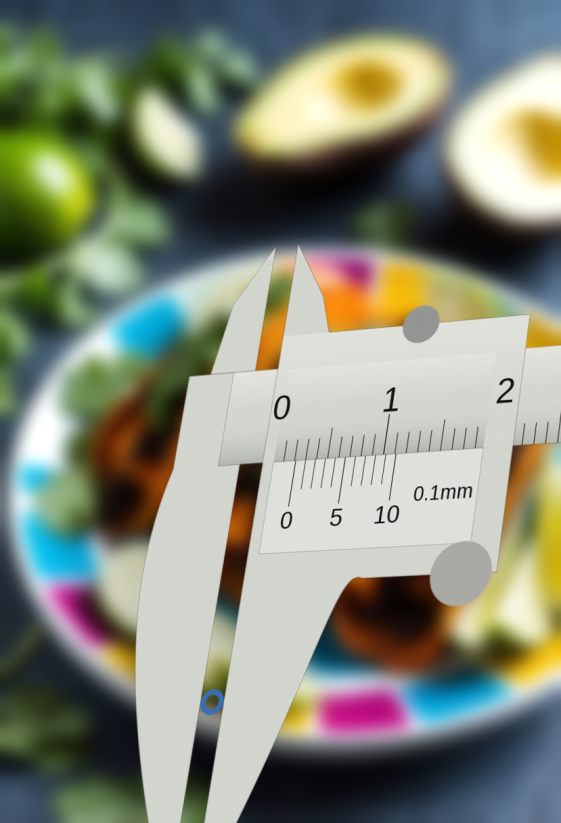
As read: 2.1 mm
